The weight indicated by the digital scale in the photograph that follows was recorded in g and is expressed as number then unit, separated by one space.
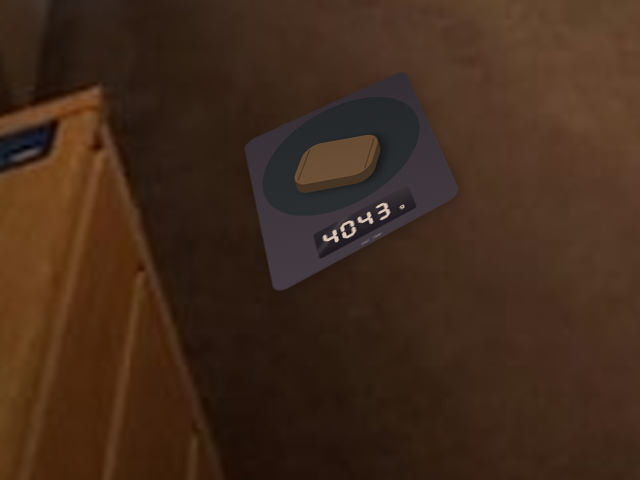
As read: 4043 g
